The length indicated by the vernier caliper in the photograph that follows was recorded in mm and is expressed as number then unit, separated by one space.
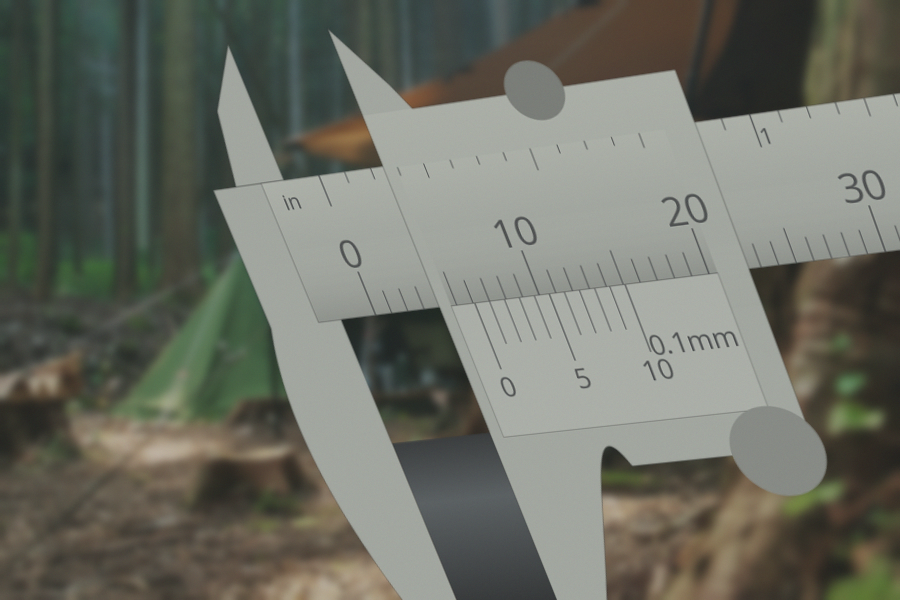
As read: 6.1 mm
